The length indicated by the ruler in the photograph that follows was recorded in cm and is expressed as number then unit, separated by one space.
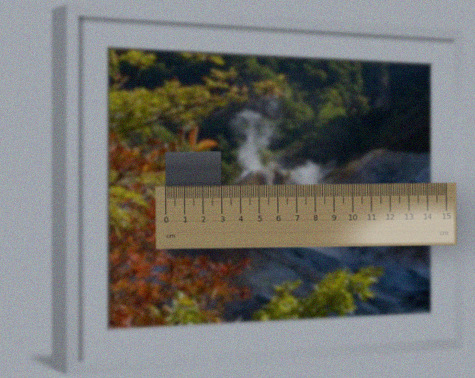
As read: 3 cm
